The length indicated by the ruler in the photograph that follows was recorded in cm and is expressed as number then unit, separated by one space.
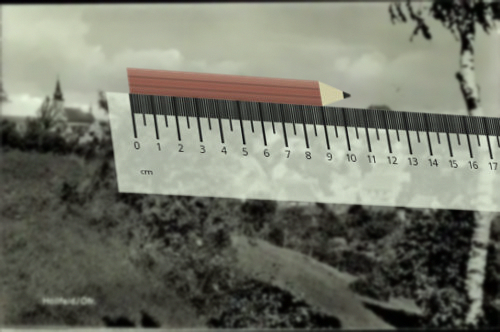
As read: 10.5 cm
